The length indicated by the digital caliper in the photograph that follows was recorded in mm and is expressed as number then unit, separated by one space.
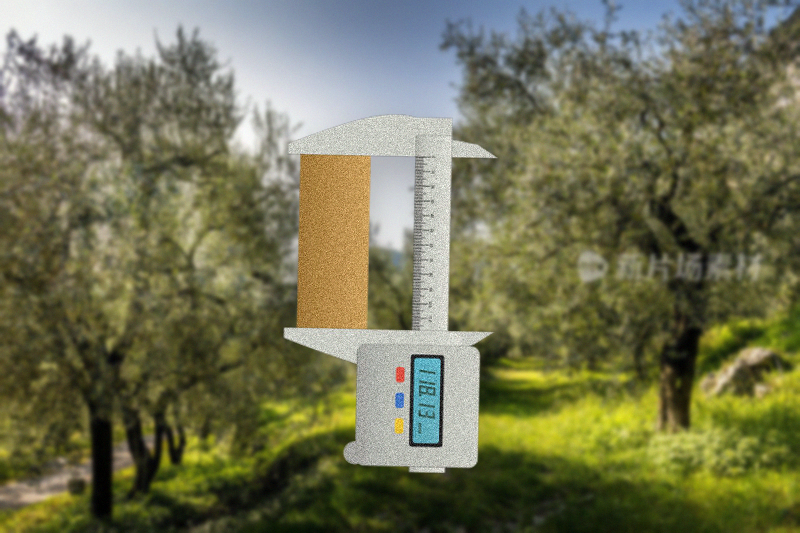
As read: 118.13 mm
